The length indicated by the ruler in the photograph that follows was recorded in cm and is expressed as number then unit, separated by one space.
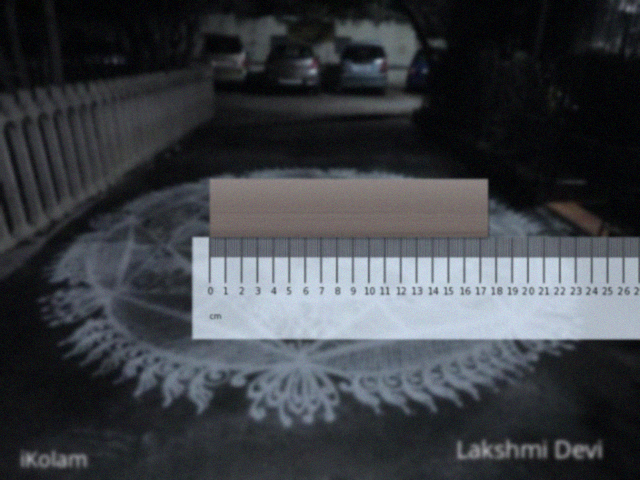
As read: 17.5 cm
